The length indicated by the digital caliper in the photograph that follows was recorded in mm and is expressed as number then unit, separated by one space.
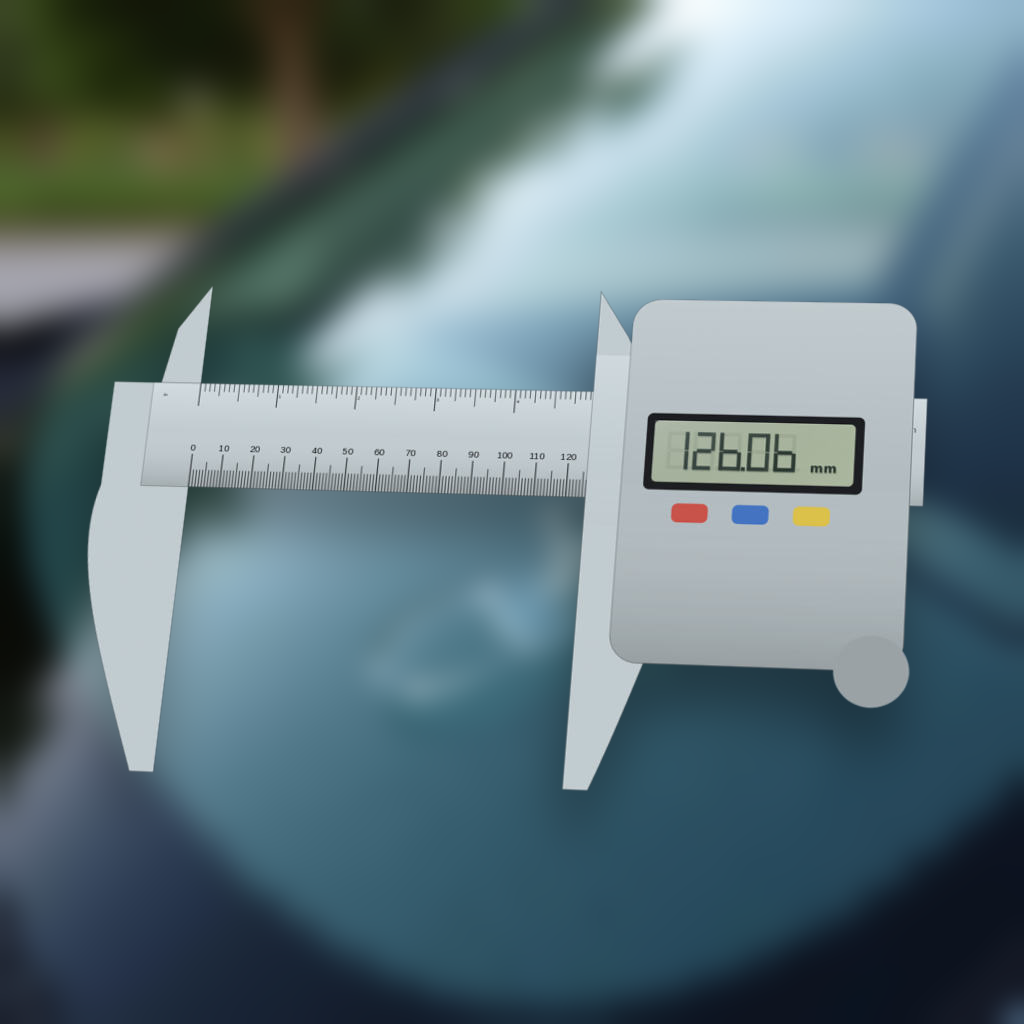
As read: 126.06 mm
